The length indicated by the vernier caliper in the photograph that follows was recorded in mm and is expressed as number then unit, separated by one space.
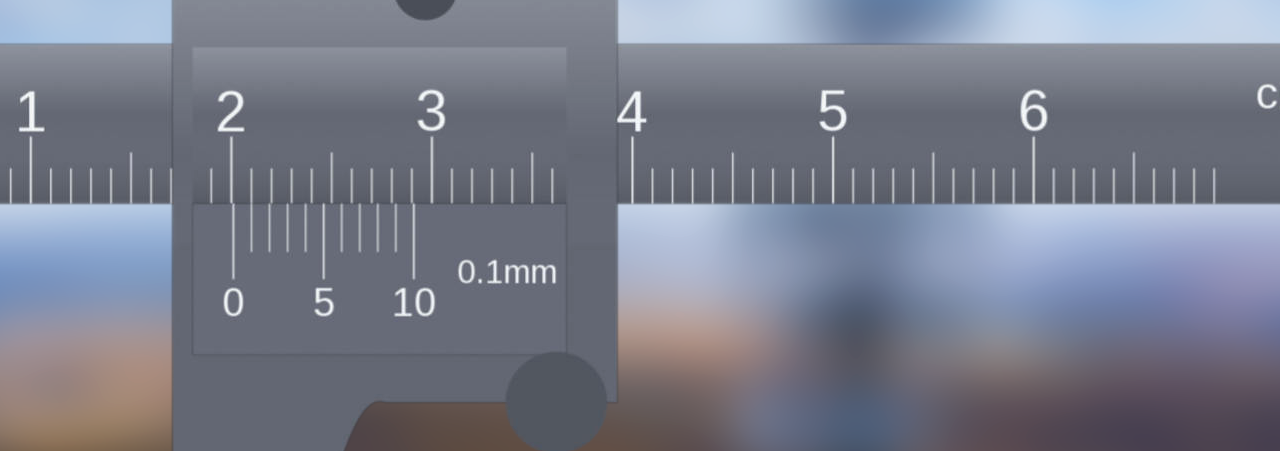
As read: 20.1 mm
